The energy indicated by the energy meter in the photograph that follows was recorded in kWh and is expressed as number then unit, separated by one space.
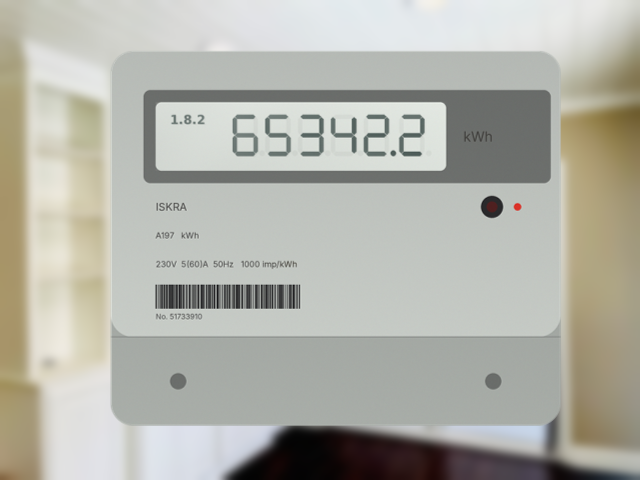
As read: 65342.2 kWh
